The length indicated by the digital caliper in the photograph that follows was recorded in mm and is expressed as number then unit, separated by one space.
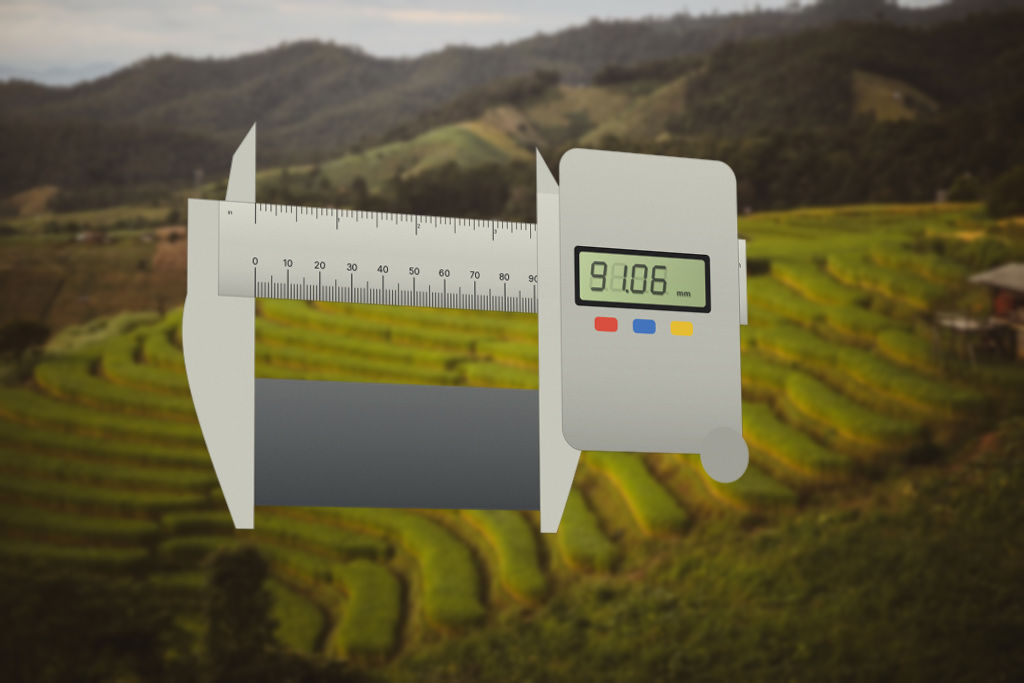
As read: 91.06 mm
